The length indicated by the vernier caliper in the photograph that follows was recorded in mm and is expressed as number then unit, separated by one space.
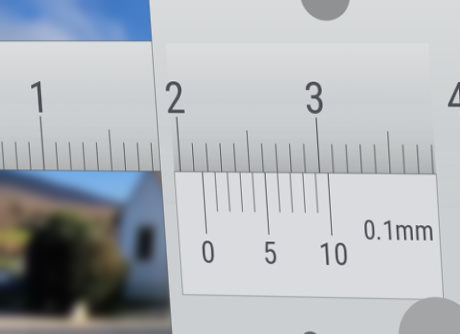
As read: 21.6 mm
